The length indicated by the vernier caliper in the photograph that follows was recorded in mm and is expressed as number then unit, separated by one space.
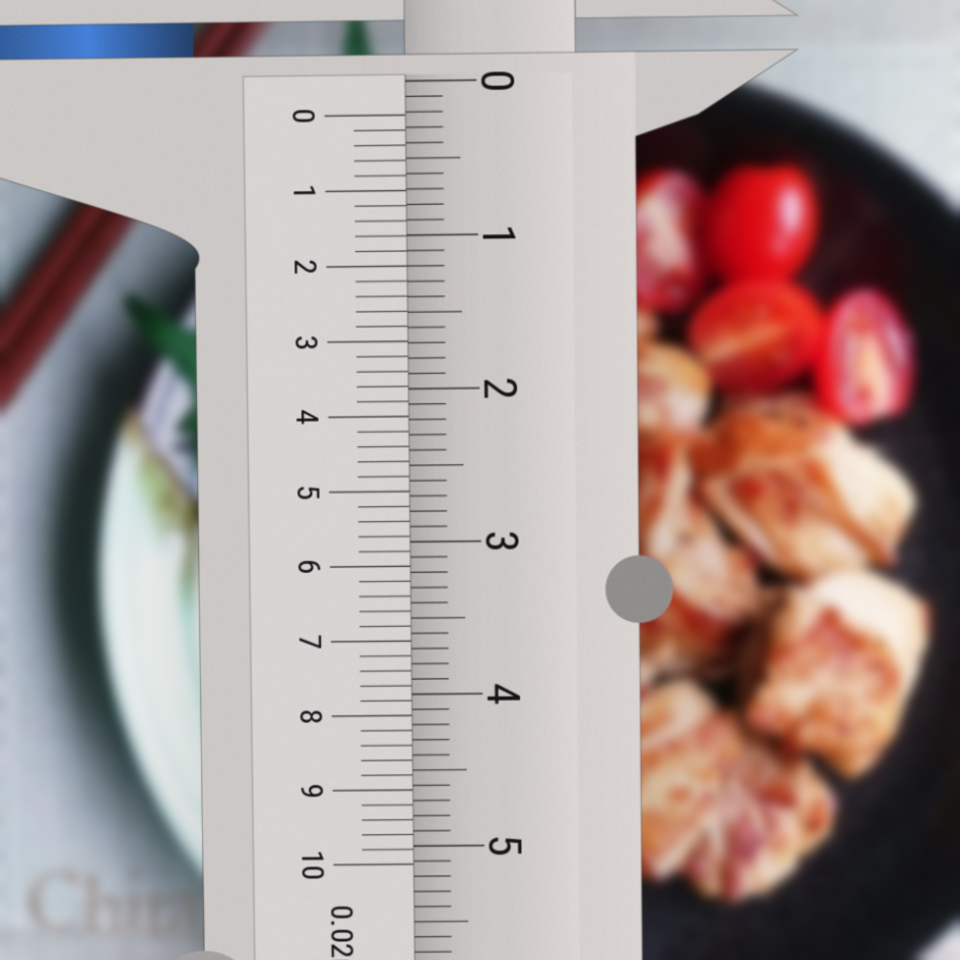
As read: 2.2 mm
